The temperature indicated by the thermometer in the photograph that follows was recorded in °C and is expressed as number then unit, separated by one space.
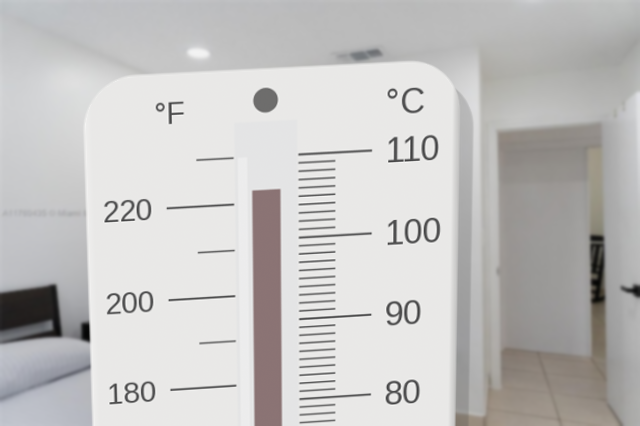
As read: 106 °C
